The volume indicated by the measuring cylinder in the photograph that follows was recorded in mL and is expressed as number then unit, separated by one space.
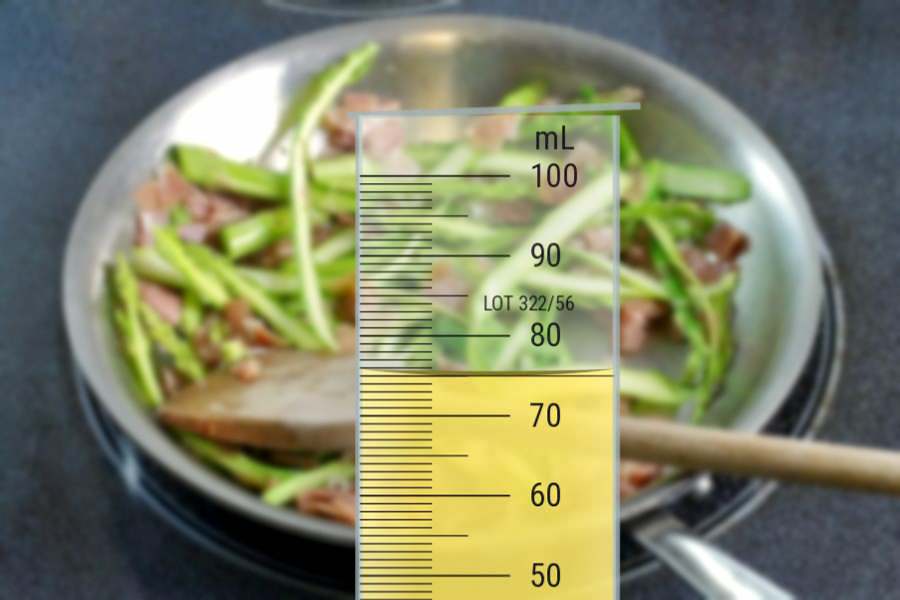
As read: 75 mL
